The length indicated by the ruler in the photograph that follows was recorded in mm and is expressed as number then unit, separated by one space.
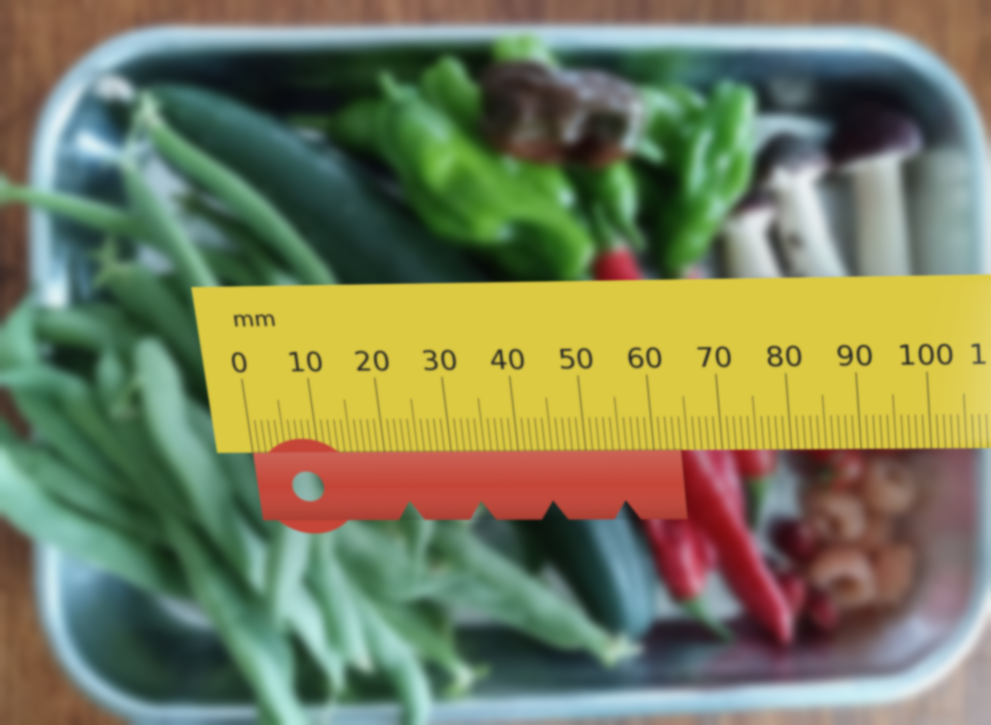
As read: 64 mm
